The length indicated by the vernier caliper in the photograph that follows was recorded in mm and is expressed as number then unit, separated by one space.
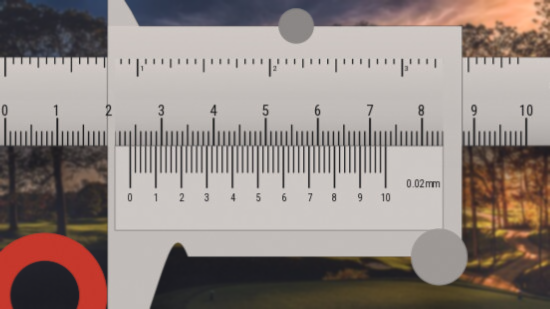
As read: 24.0 mm
